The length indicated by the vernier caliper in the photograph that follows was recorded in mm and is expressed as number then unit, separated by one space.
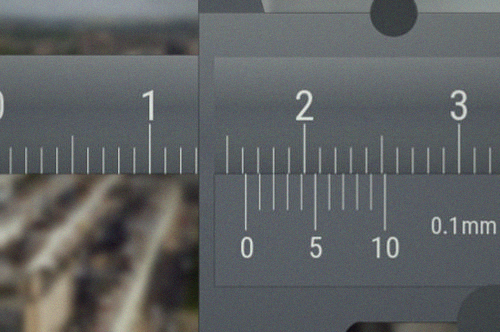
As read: 16.2 mm
